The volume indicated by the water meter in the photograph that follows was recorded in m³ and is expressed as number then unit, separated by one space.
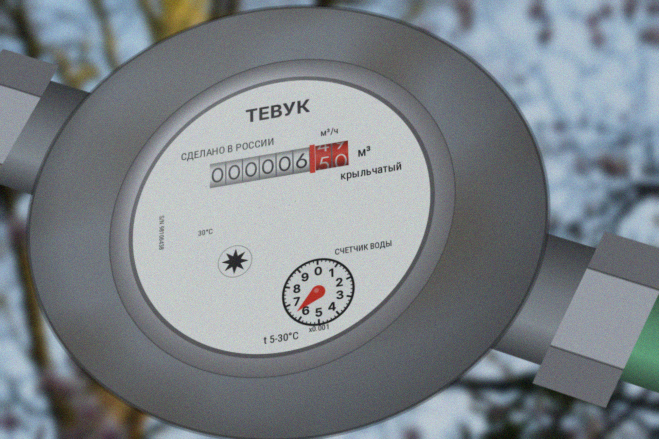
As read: 6.496 m³
